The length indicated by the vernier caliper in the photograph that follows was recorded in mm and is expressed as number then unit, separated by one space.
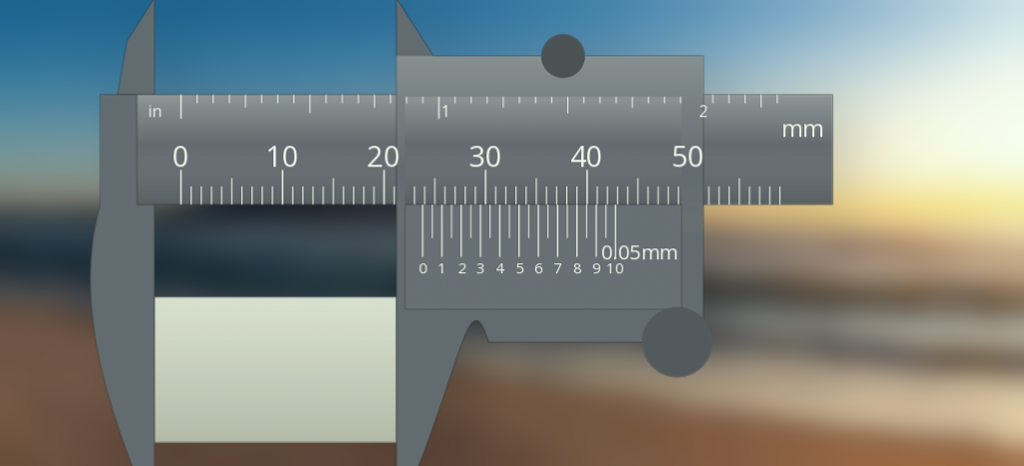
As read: 23.8 mm
